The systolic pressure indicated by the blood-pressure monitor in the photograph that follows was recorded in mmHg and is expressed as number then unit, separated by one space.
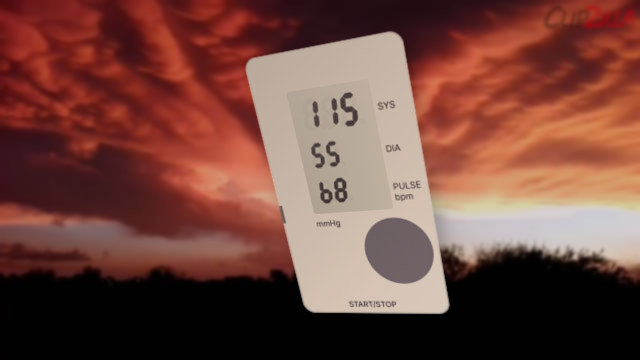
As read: 115 mmHg
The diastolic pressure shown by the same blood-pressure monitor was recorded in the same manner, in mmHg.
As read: 55 mmHg
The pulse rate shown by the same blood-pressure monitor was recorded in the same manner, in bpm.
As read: 68 bpm
